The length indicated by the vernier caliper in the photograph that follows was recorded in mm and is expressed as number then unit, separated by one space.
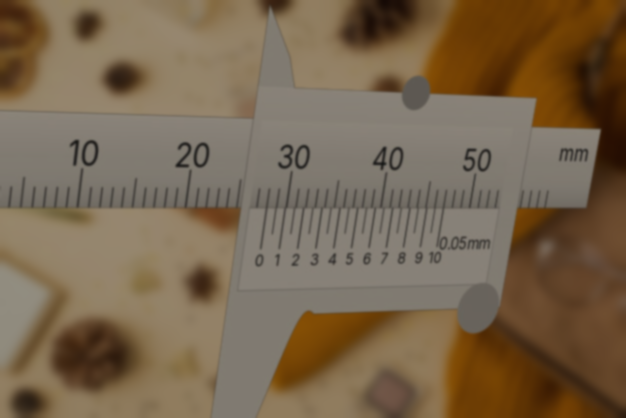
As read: 28.0 mm
